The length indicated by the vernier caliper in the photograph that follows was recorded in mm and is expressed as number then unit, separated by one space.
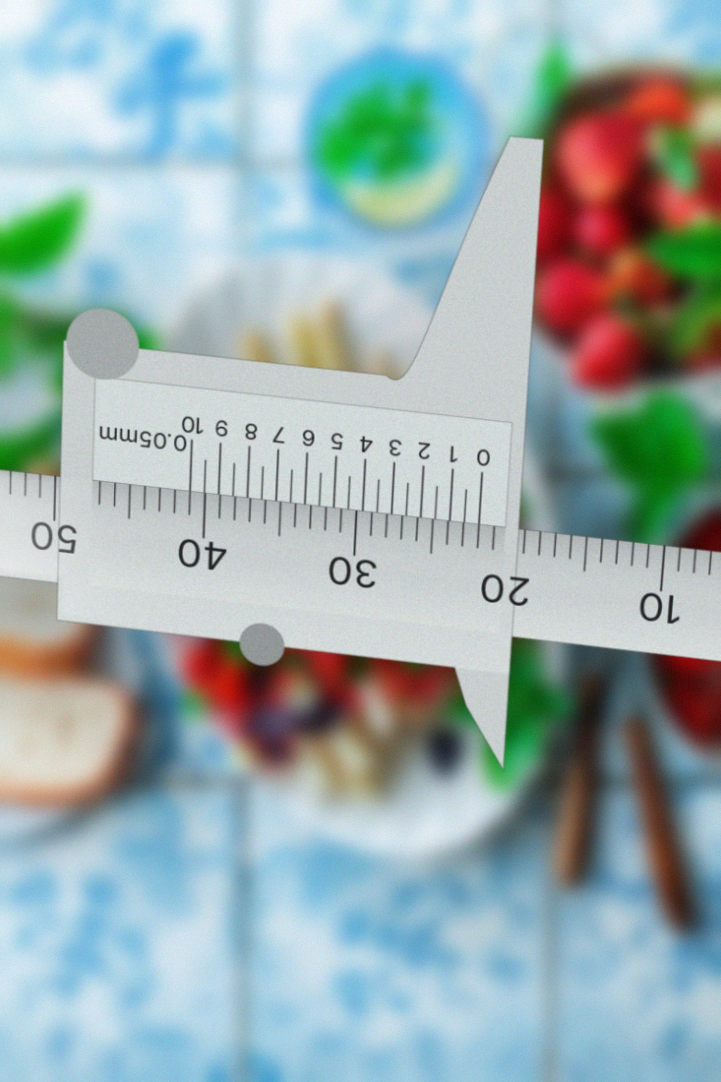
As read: 22.0 mm
